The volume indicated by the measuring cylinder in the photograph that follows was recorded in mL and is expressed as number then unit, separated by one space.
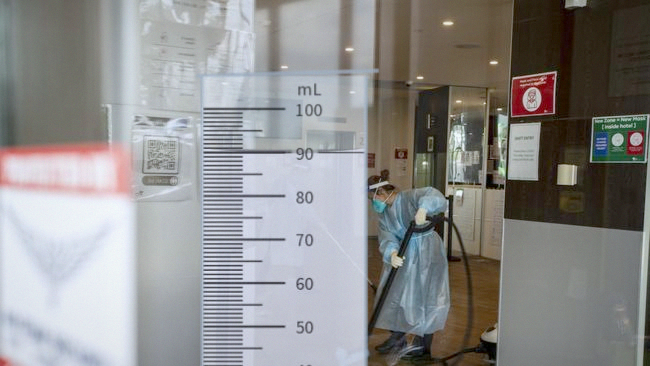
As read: 90 mL
